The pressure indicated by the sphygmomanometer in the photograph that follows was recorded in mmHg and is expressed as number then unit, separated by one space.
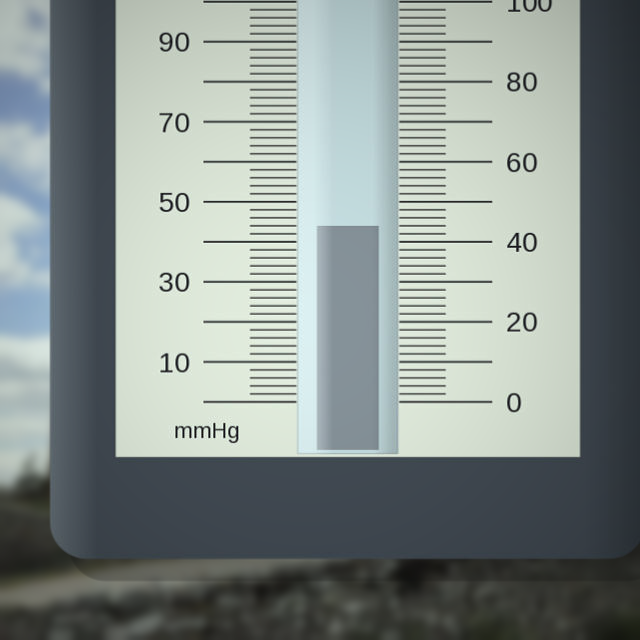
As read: 44 mmHg
